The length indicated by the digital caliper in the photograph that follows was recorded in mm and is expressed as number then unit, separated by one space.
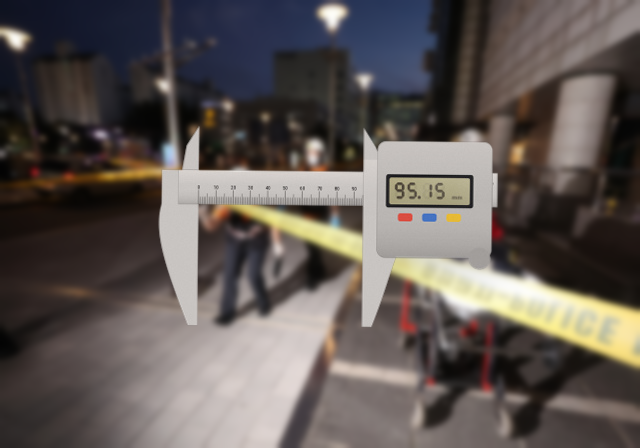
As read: 95.15 mm
